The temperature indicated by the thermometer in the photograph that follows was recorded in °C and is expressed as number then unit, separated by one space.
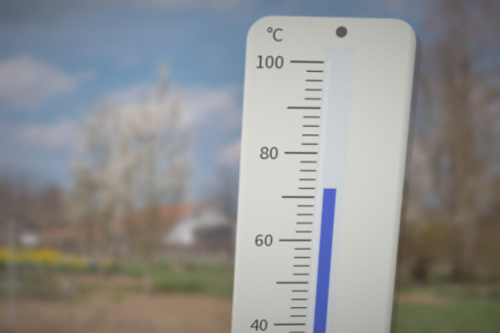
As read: 72 °C
